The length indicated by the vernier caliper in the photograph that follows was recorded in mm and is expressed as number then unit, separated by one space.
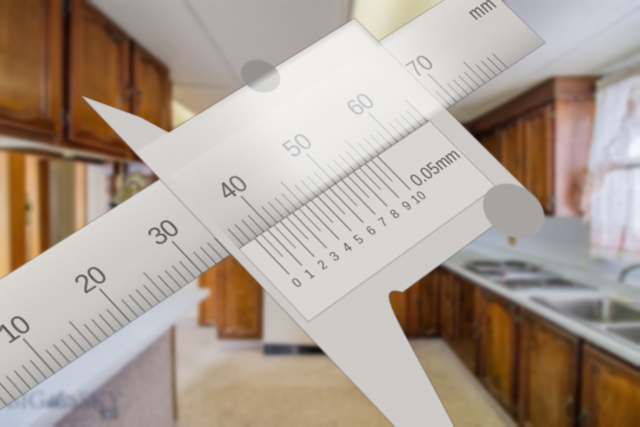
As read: 37.6 mm
